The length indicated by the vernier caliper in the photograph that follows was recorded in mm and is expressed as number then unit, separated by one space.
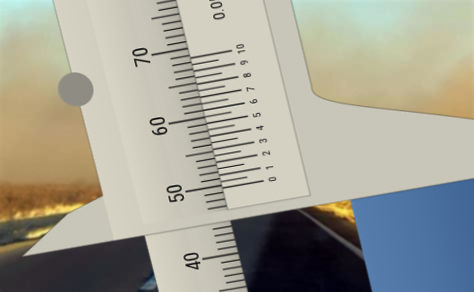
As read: 49.6 mm
